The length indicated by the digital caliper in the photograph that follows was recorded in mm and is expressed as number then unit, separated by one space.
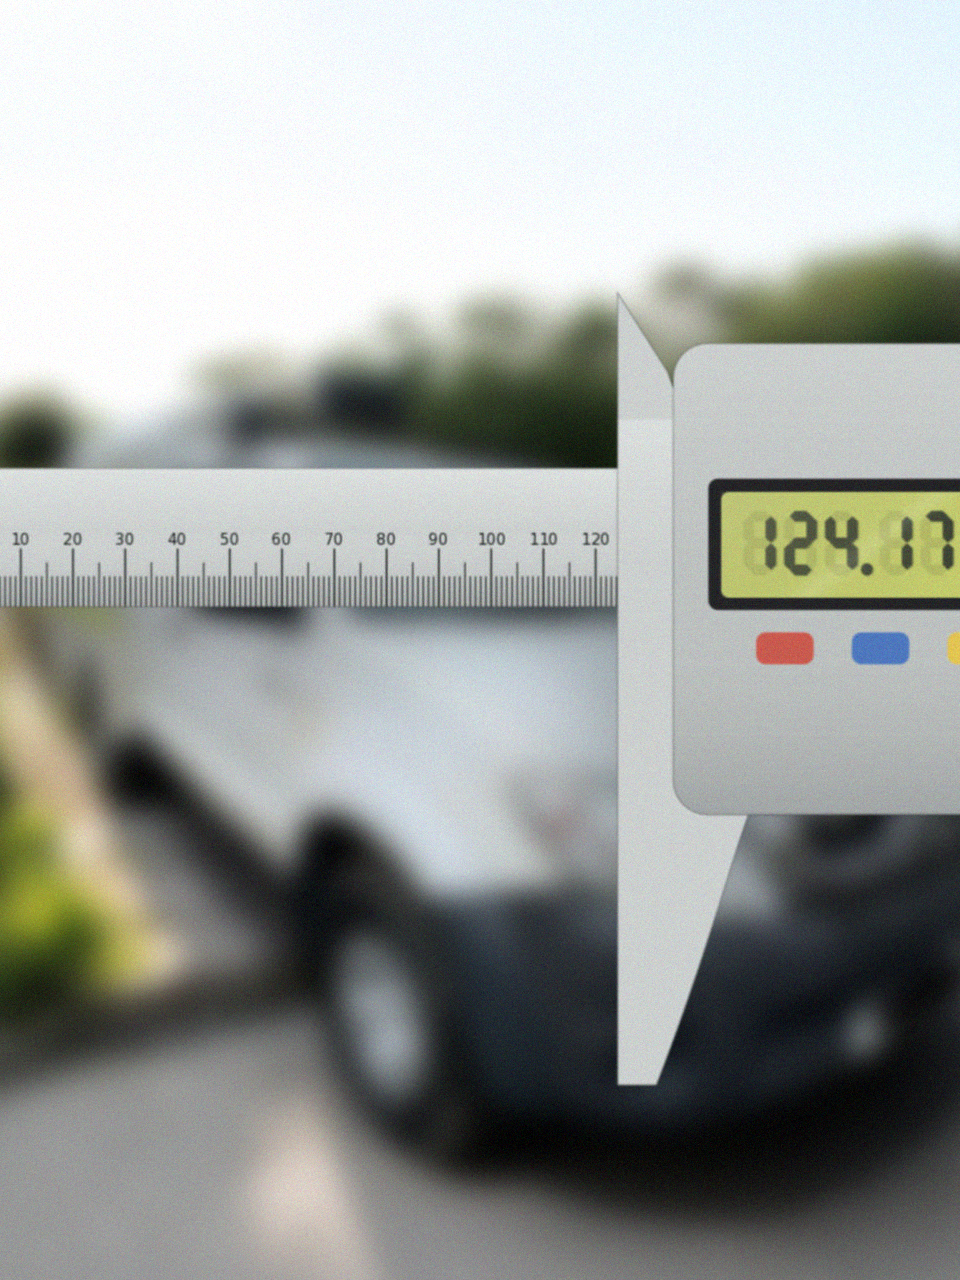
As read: 124.17 mm
